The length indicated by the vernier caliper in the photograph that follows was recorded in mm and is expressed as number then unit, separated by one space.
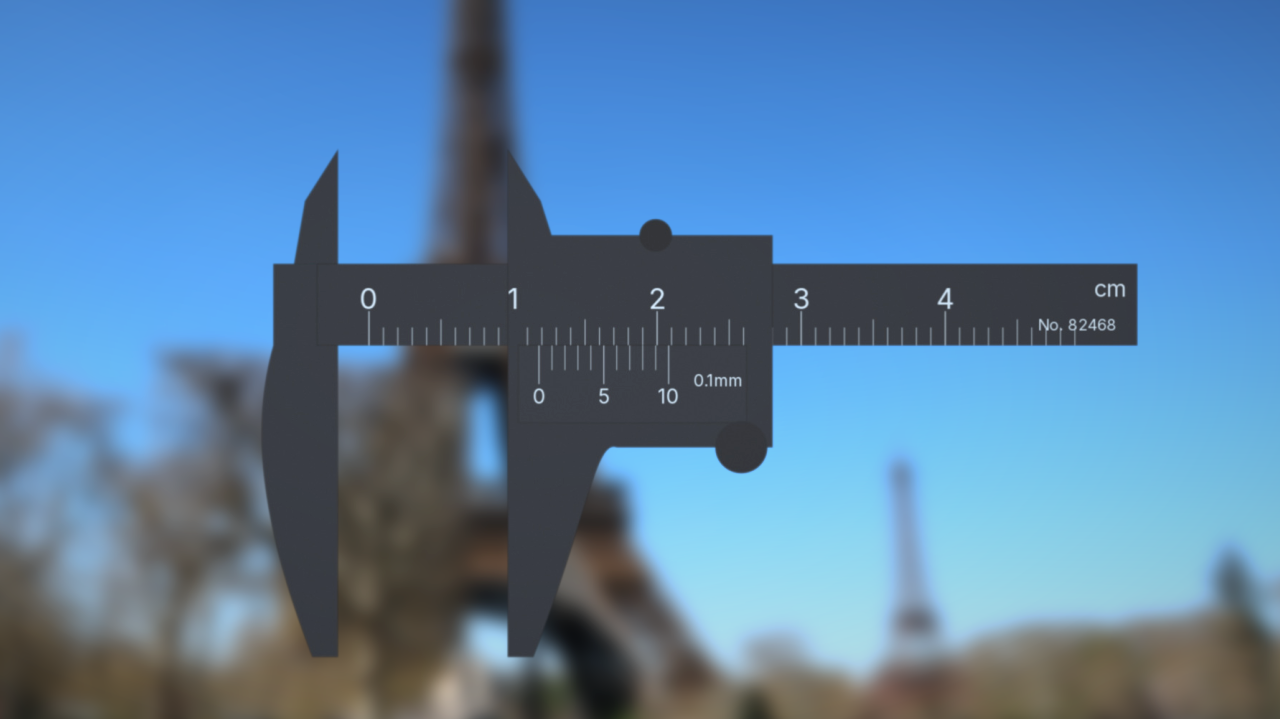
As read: 11.8 mm
